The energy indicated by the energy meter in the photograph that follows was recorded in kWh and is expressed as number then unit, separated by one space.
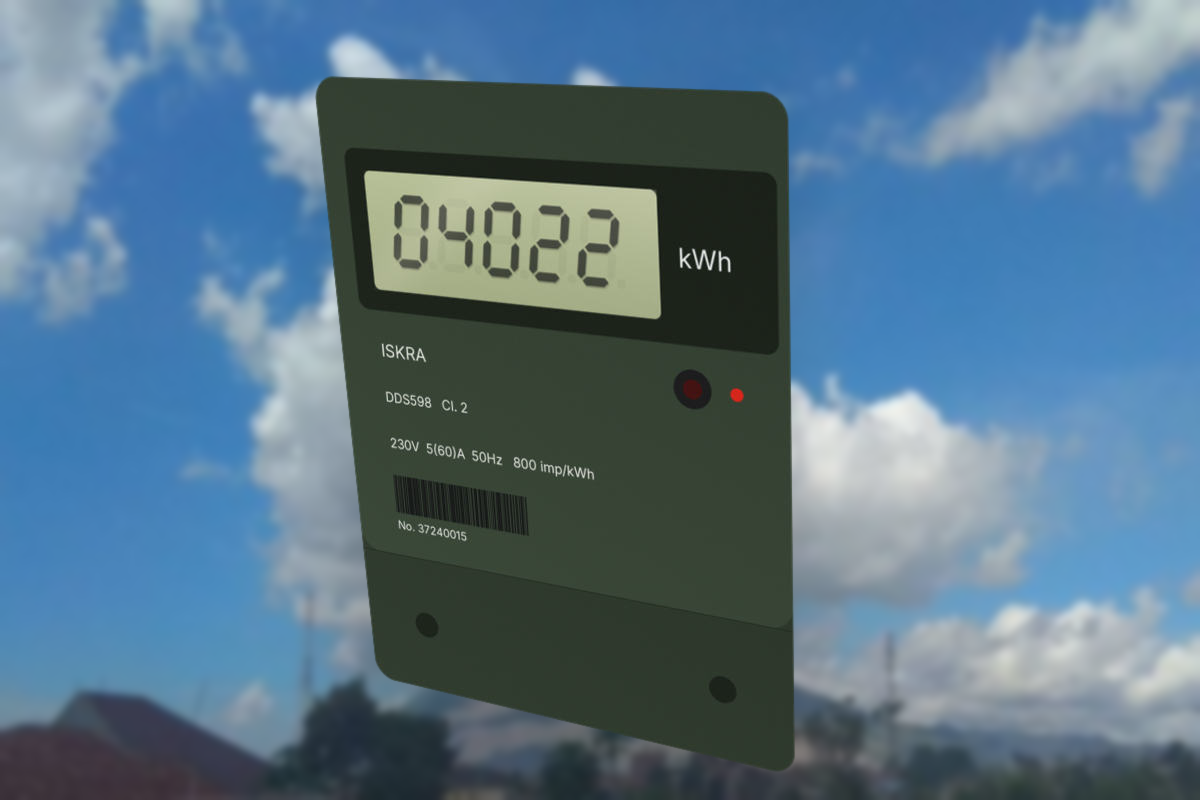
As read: 4022 kWh
